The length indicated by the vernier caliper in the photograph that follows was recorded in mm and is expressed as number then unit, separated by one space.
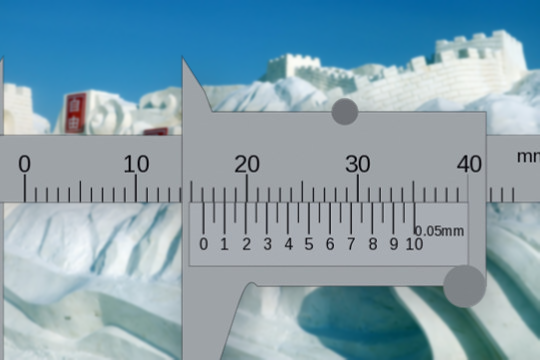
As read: 16.1 mm
